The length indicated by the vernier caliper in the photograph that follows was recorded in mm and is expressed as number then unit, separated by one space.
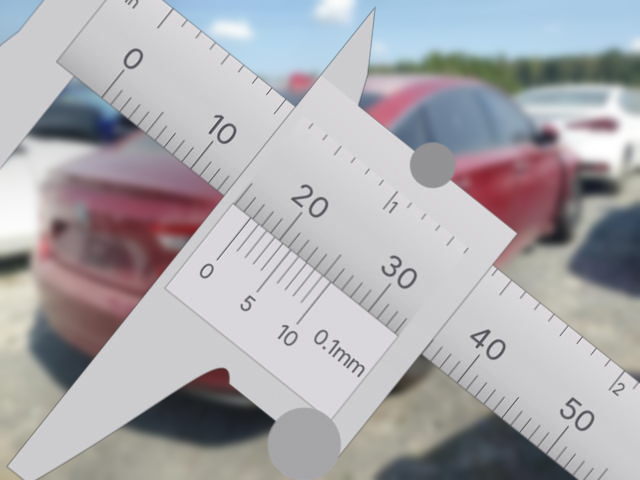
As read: 16.8 mm
